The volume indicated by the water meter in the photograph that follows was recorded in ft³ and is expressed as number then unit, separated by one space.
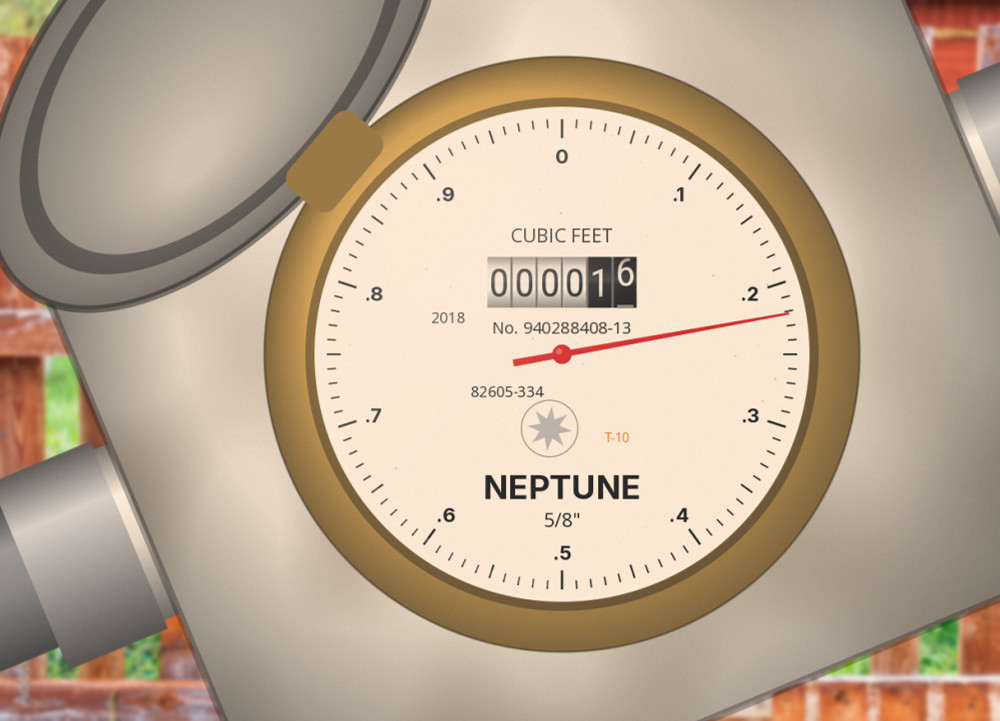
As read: 16.22 ft³
